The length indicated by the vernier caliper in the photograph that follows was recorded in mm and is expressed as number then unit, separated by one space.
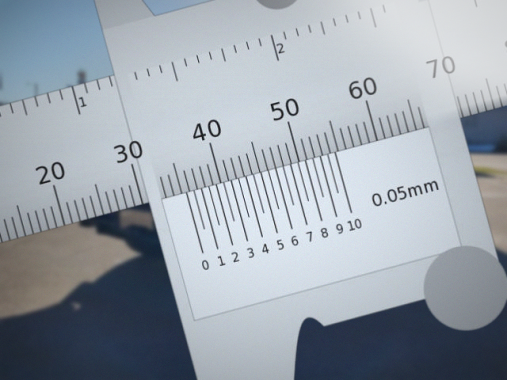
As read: 35.6 mm
